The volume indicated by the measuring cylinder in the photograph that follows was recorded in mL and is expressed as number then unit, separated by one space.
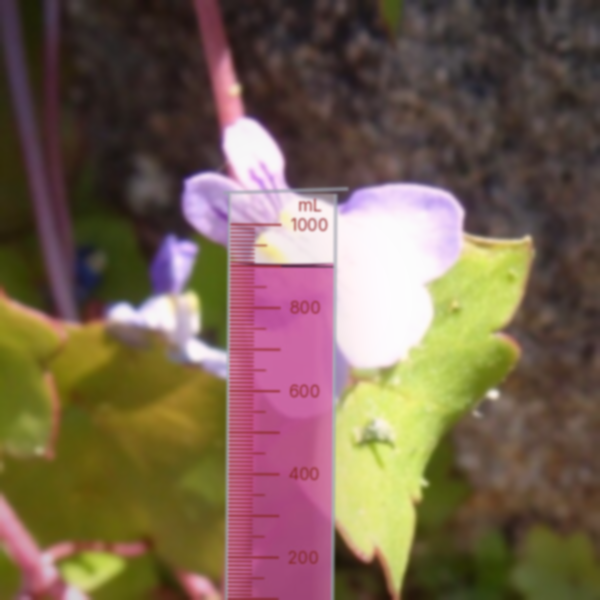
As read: 900 mL
